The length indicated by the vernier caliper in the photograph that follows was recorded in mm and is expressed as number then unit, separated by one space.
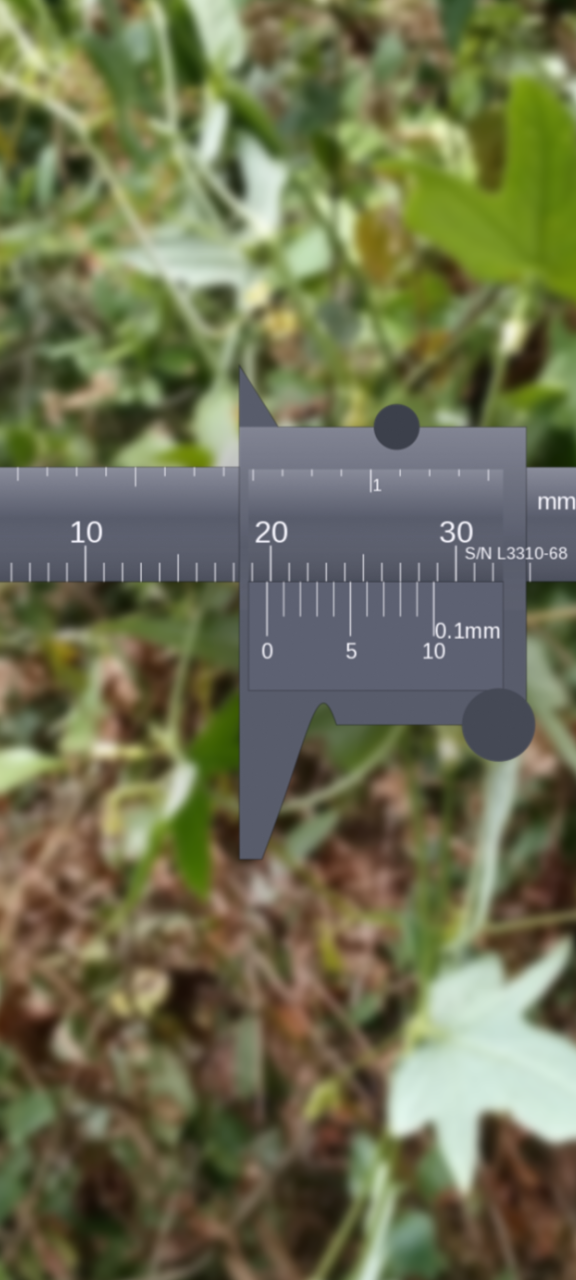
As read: 19.8 mm
